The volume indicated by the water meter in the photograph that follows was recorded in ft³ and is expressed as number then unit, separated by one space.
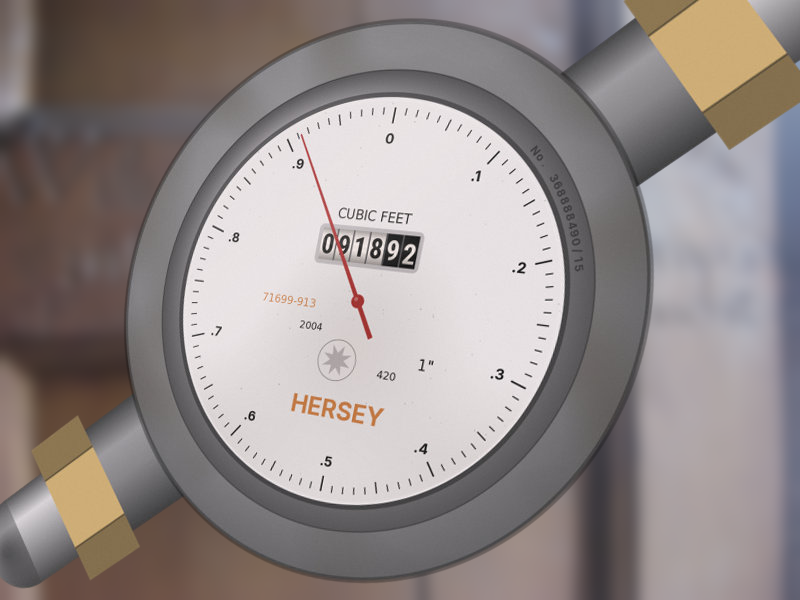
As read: 91891.91 ft³
